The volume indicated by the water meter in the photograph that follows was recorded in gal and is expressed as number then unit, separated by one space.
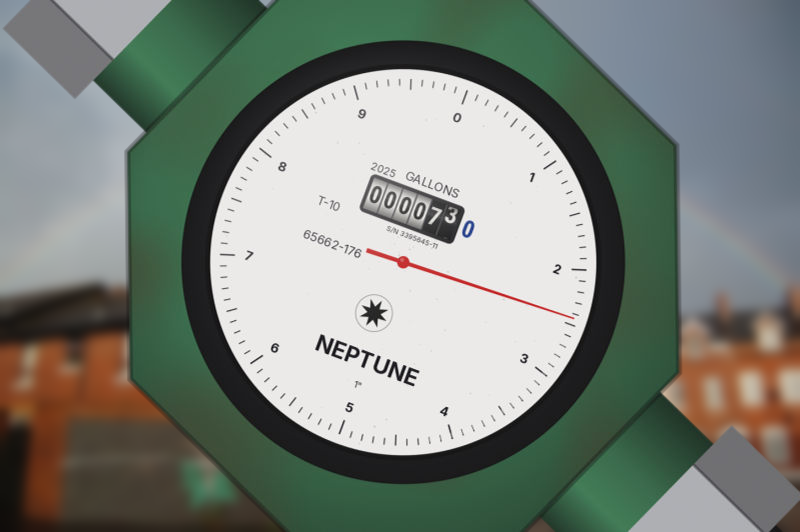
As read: 732.4 gal
